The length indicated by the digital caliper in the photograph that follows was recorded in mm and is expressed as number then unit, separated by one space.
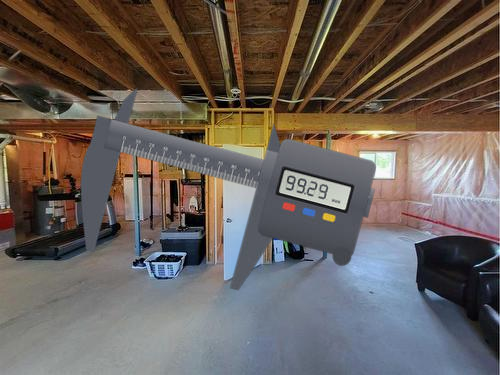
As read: 99.29 mm
